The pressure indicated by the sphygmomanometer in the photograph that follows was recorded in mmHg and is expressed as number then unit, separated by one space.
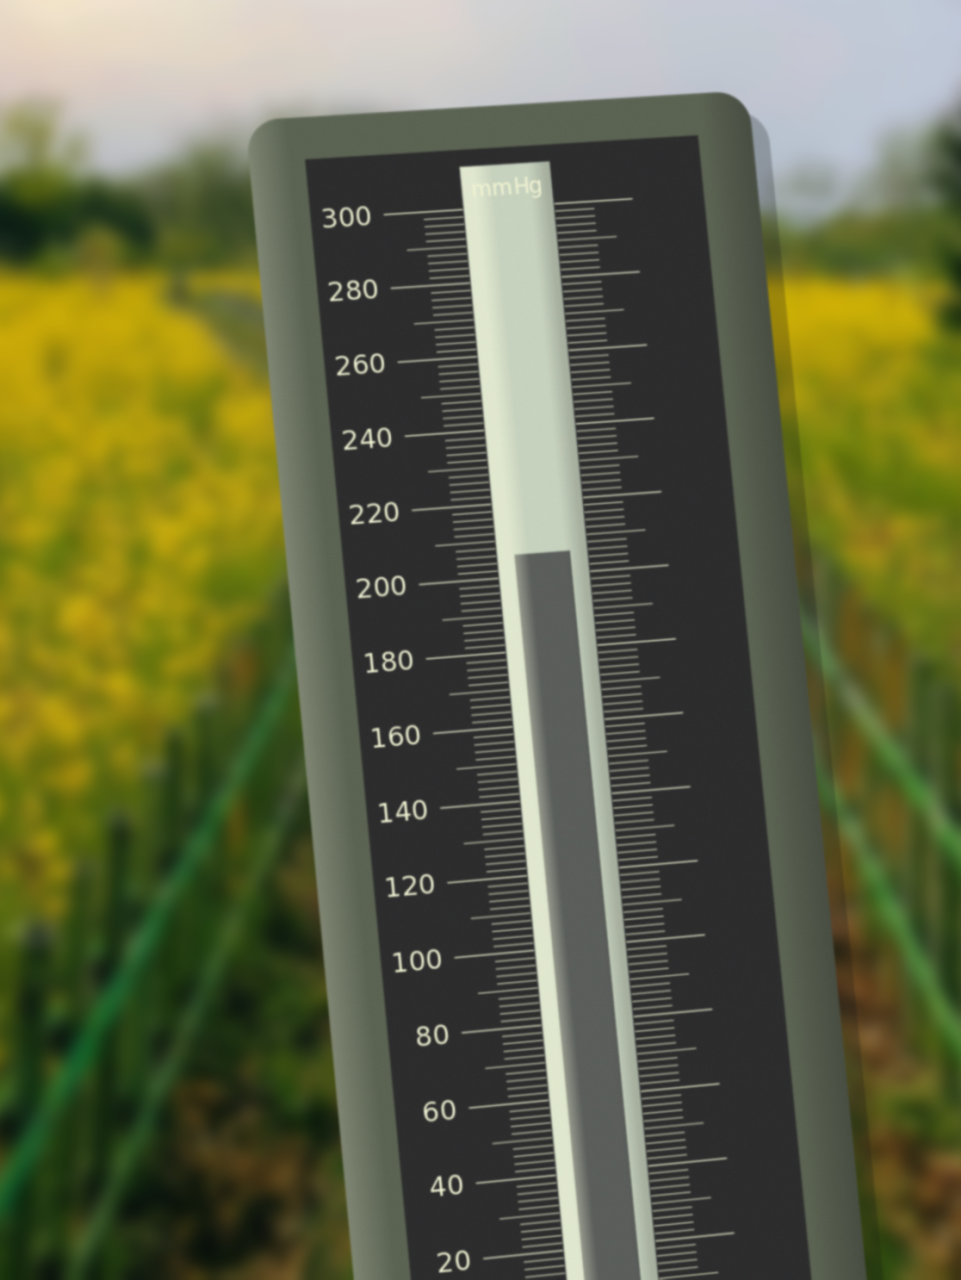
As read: 206 mmHg
